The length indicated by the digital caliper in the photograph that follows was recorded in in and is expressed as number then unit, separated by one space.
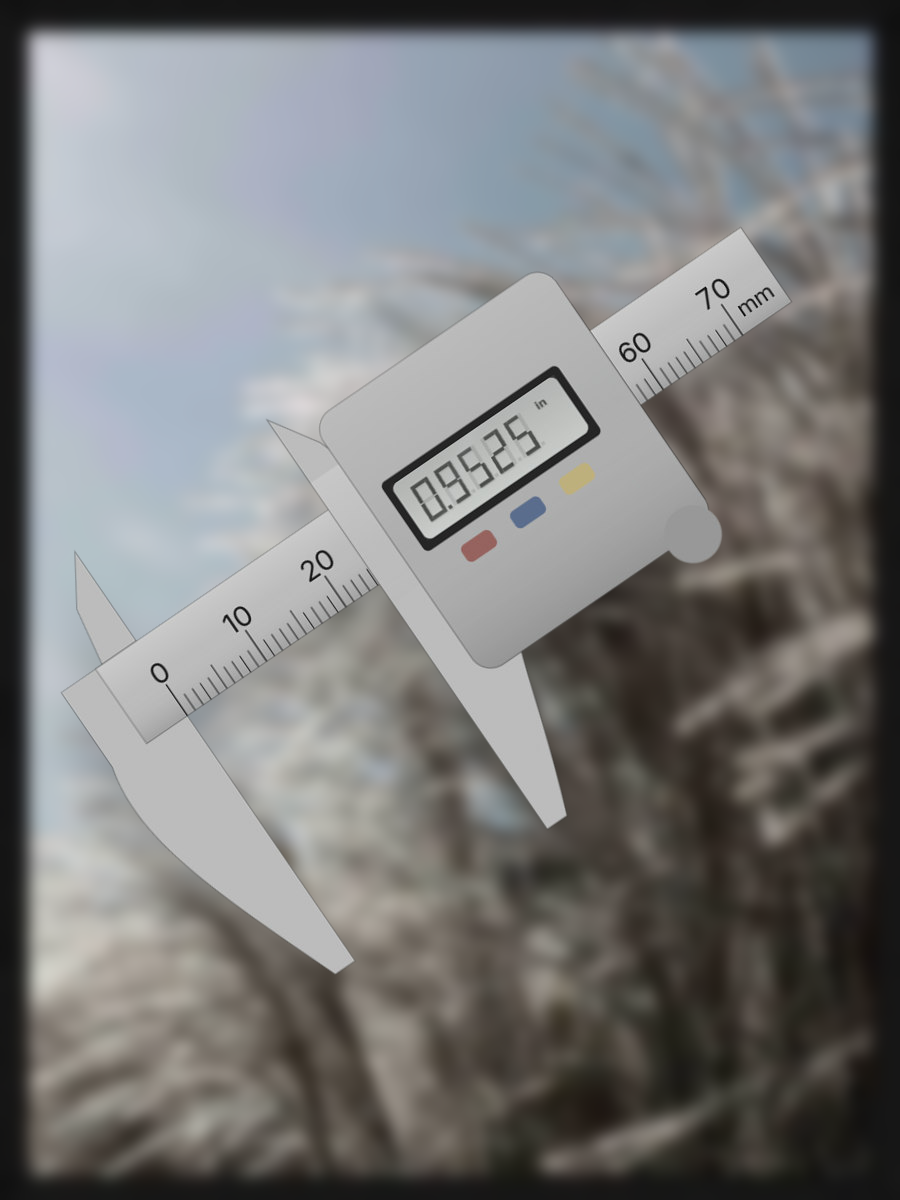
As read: 0.9525 in
